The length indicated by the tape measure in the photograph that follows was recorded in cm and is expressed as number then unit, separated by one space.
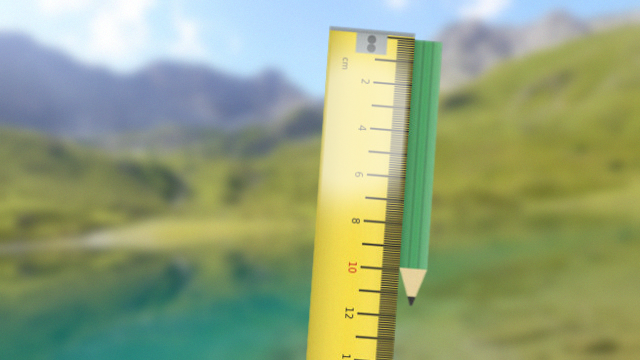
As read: 11.5 cm
